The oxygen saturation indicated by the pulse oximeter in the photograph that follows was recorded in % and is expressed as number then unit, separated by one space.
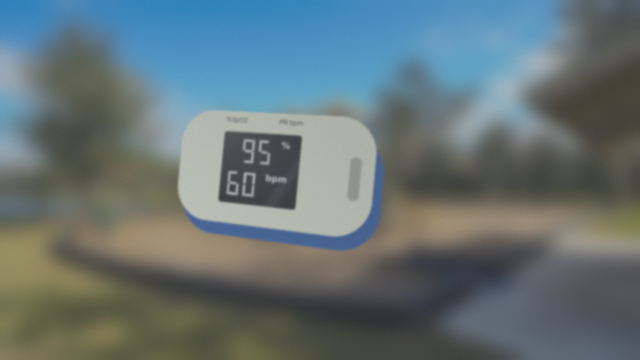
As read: 95 %
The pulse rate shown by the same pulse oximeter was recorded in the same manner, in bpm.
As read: 60 bpm
